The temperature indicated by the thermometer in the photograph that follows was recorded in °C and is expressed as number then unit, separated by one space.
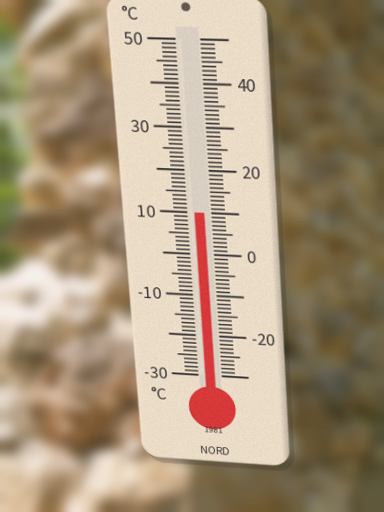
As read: 10 °C
